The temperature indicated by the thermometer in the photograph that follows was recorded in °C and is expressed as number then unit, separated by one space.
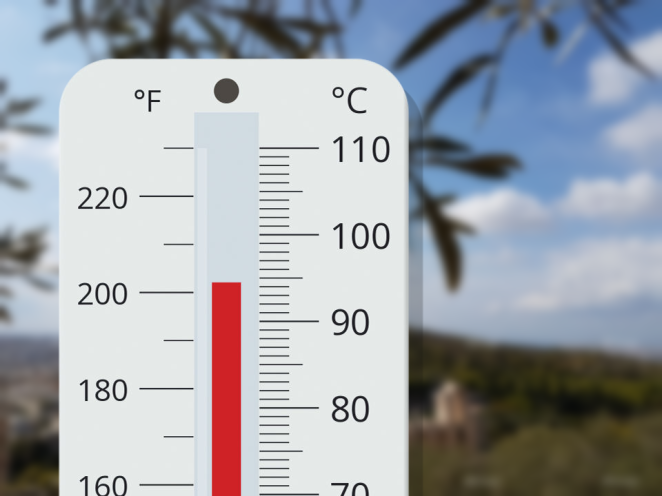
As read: 94.5 °C
